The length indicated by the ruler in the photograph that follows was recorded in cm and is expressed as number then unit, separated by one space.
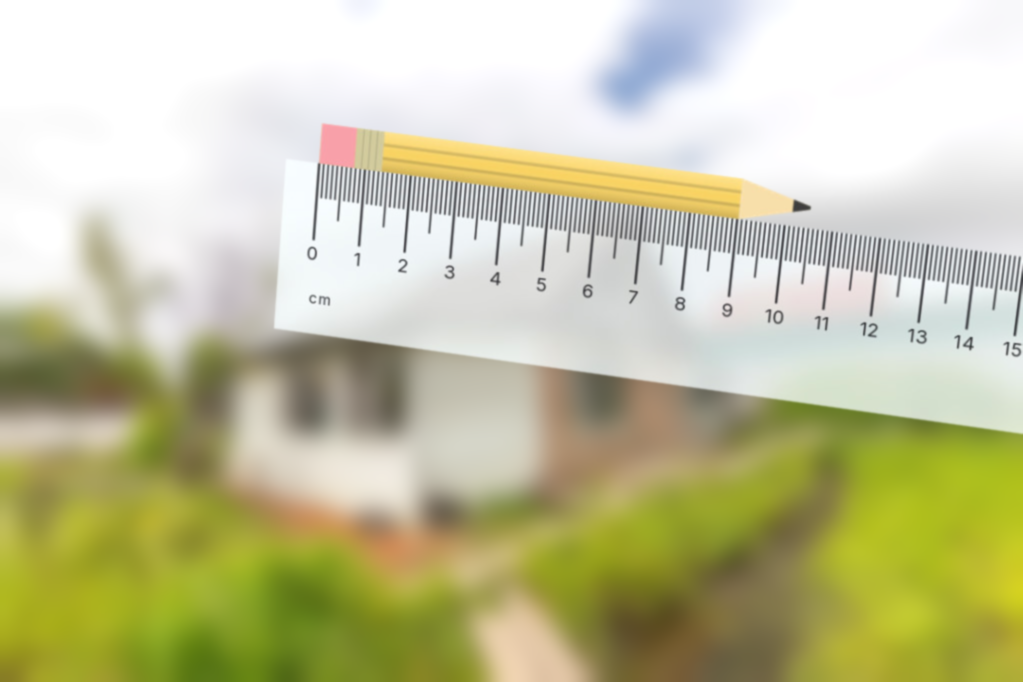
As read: 10.5 cm
